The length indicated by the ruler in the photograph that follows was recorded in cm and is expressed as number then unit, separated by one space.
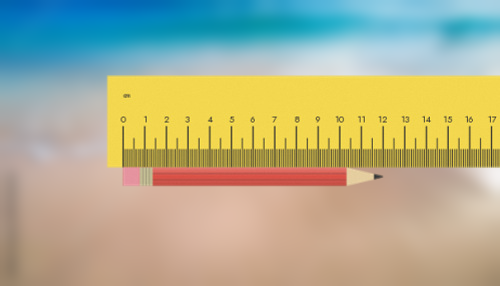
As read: 12 cm
